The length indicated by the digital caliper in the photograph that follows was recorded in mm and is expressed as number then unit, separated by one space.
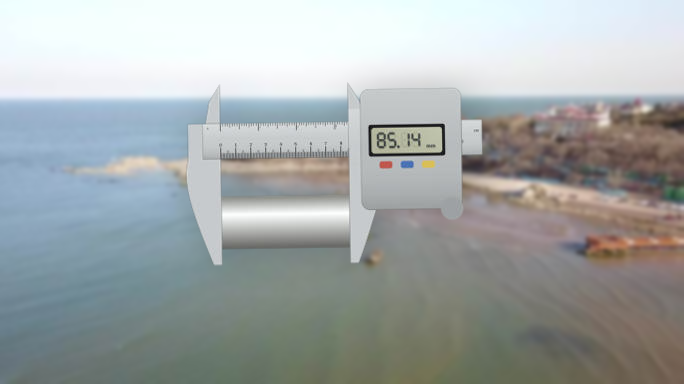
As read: 85.14 mm
